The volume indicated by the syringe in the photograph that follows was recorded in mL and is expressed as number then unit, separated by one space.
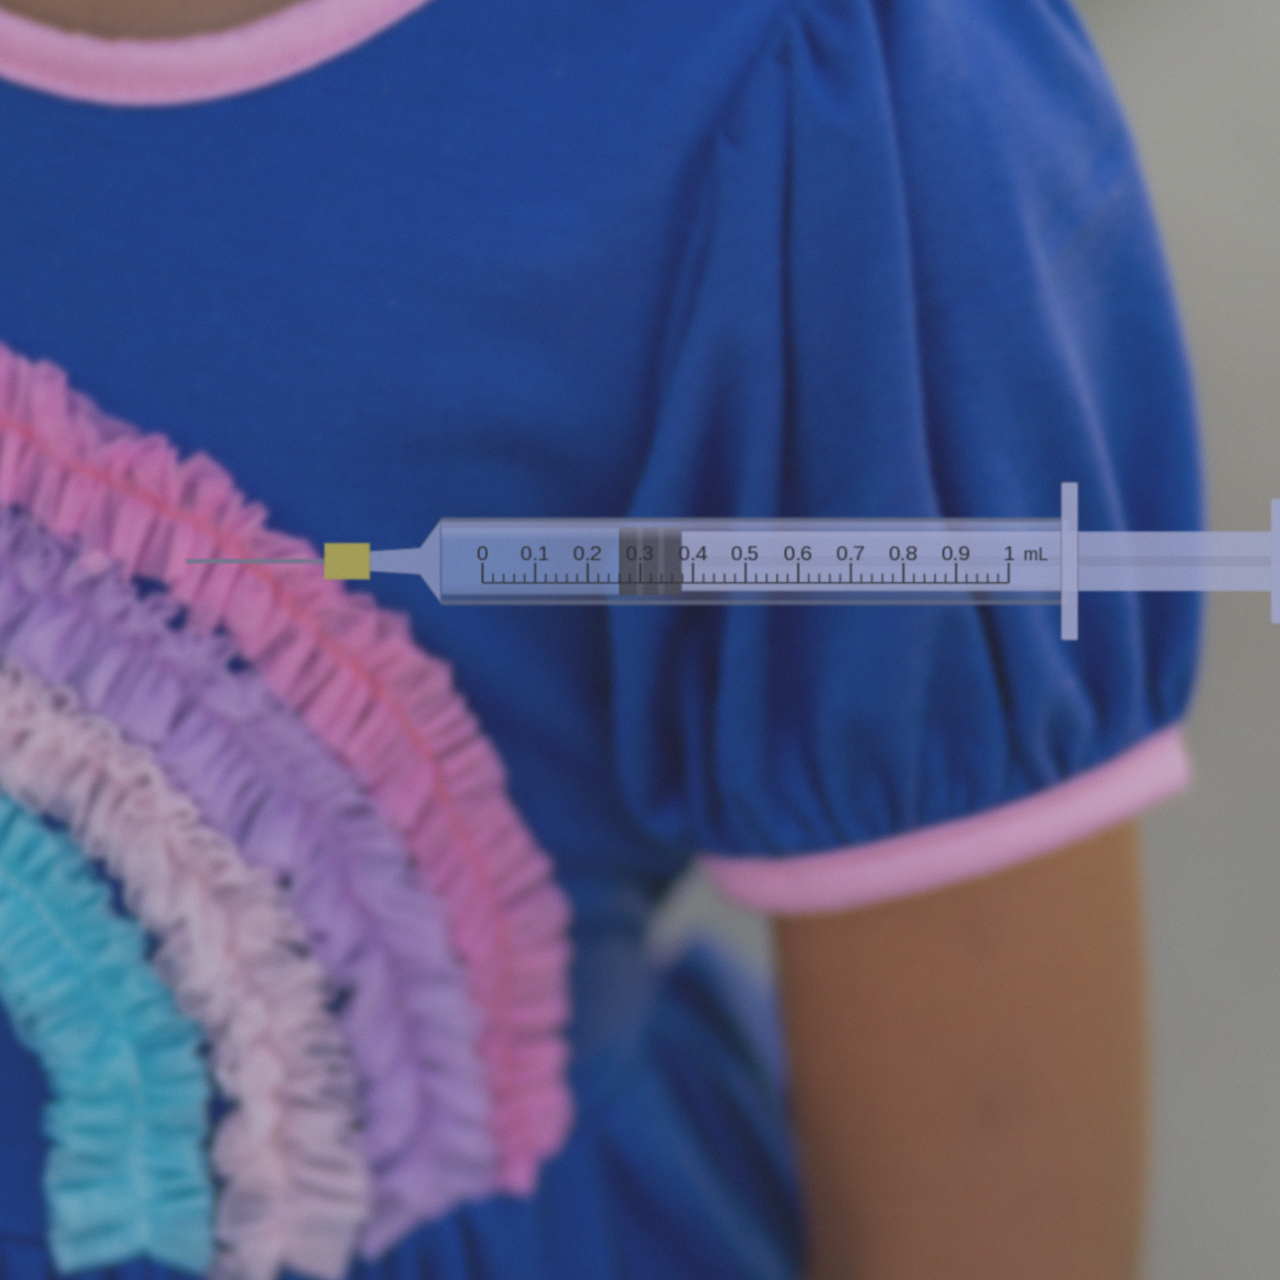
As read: 0.26 mL
